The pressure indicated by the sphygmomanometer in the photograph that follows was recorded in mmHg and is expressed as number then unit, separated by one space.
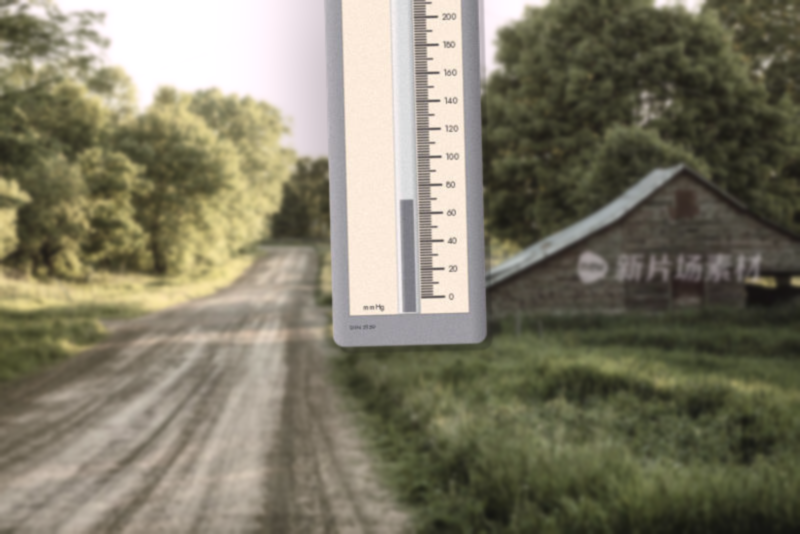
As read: 70 mmHg
